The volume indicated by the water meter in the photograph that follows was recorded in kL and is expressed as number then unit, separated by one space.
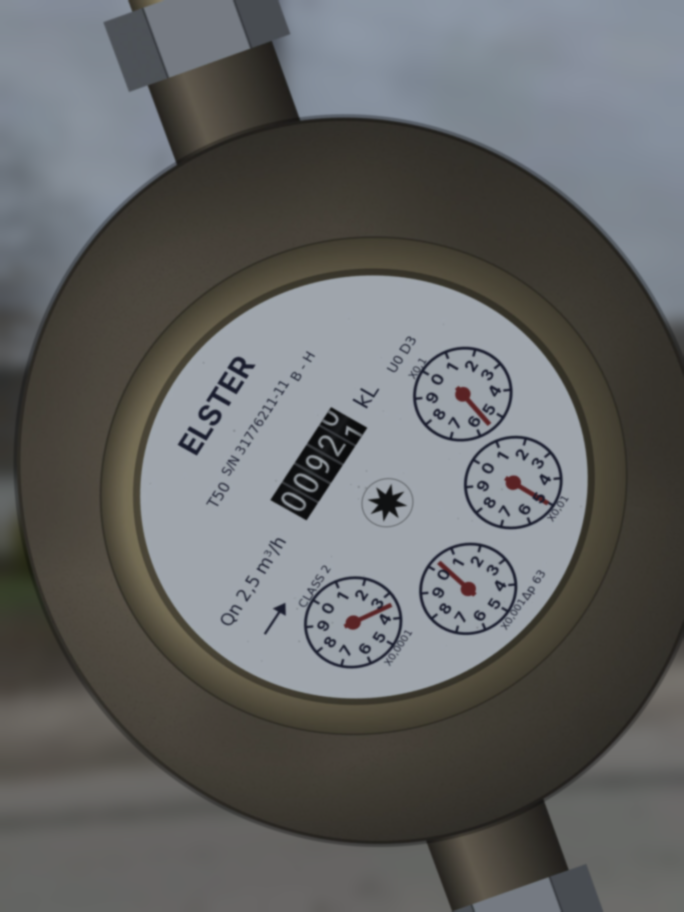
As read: 920.5503 kL
